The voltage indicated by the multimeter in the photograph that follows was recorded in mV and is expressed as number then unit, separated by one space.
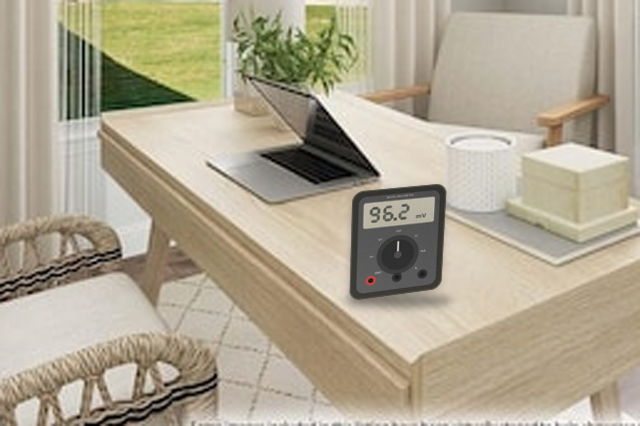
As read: 96.2 mV
